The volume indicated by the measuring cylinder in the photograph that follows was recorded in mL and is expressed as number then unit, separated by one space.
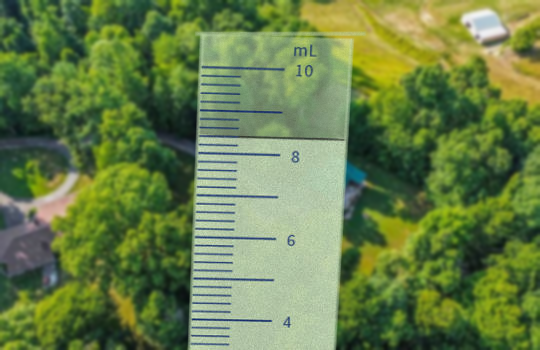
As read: 8.4 mL
